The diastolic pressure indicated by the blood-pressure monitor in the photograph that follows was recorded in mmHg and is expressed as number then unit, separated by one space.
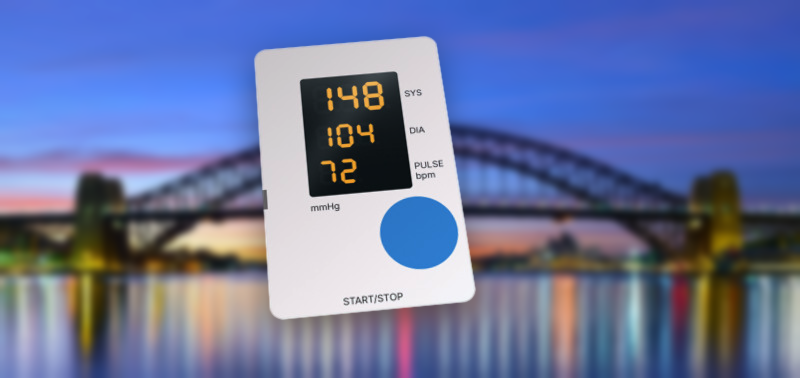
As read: 104 mmHg
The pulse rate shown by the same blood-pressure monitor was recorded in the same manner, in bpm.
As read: 72 bpm
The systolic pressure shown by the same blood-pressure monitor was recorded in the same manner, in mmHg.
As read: 148 mmHg
